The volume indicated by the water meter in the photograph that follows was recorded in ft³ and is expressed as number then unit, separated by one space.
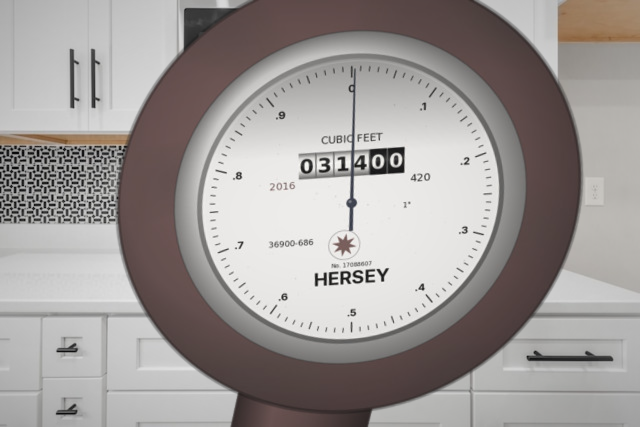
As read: 31400.00 ft³
